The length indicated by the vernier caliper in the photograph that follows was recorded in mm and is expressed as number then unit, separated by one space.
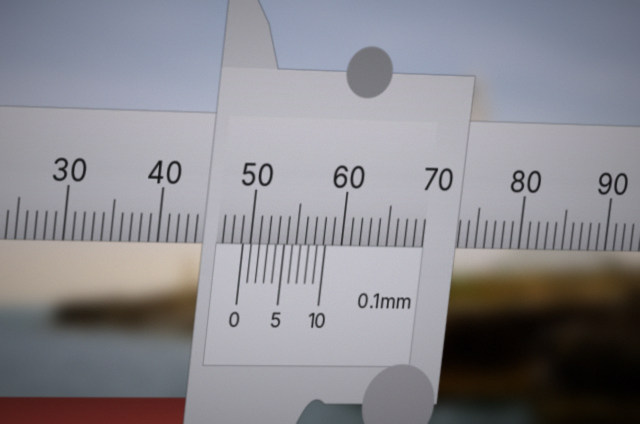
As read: 49.2 mm
